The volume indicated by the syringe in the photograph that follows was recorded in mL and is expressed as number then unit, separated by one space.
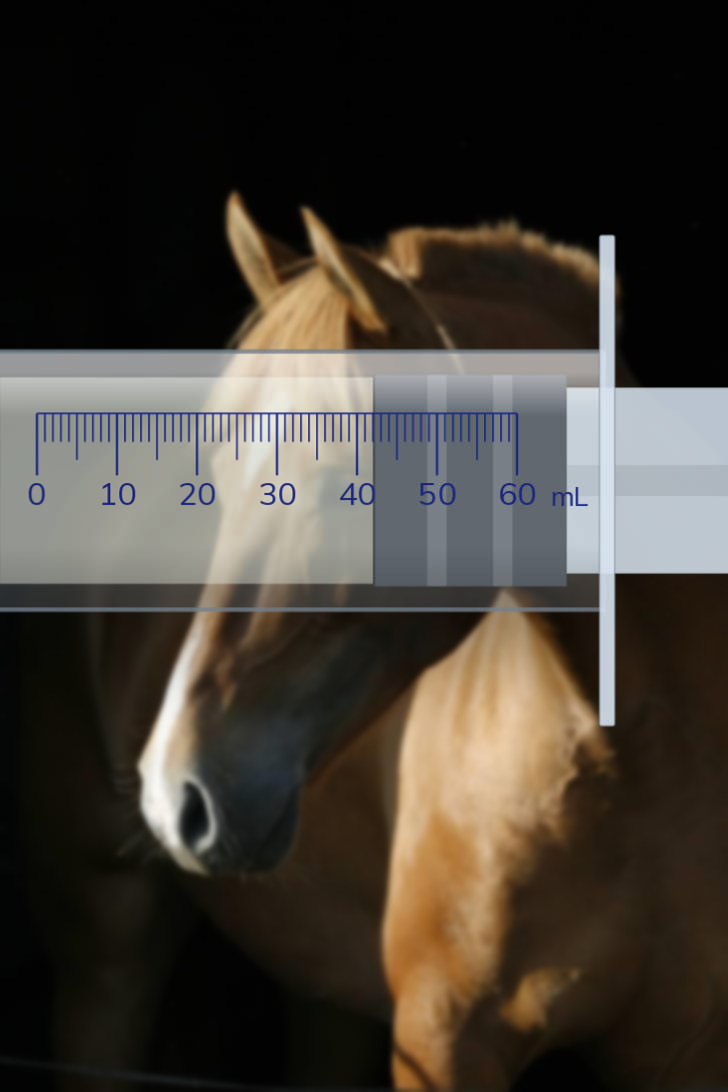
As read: 42 mL
